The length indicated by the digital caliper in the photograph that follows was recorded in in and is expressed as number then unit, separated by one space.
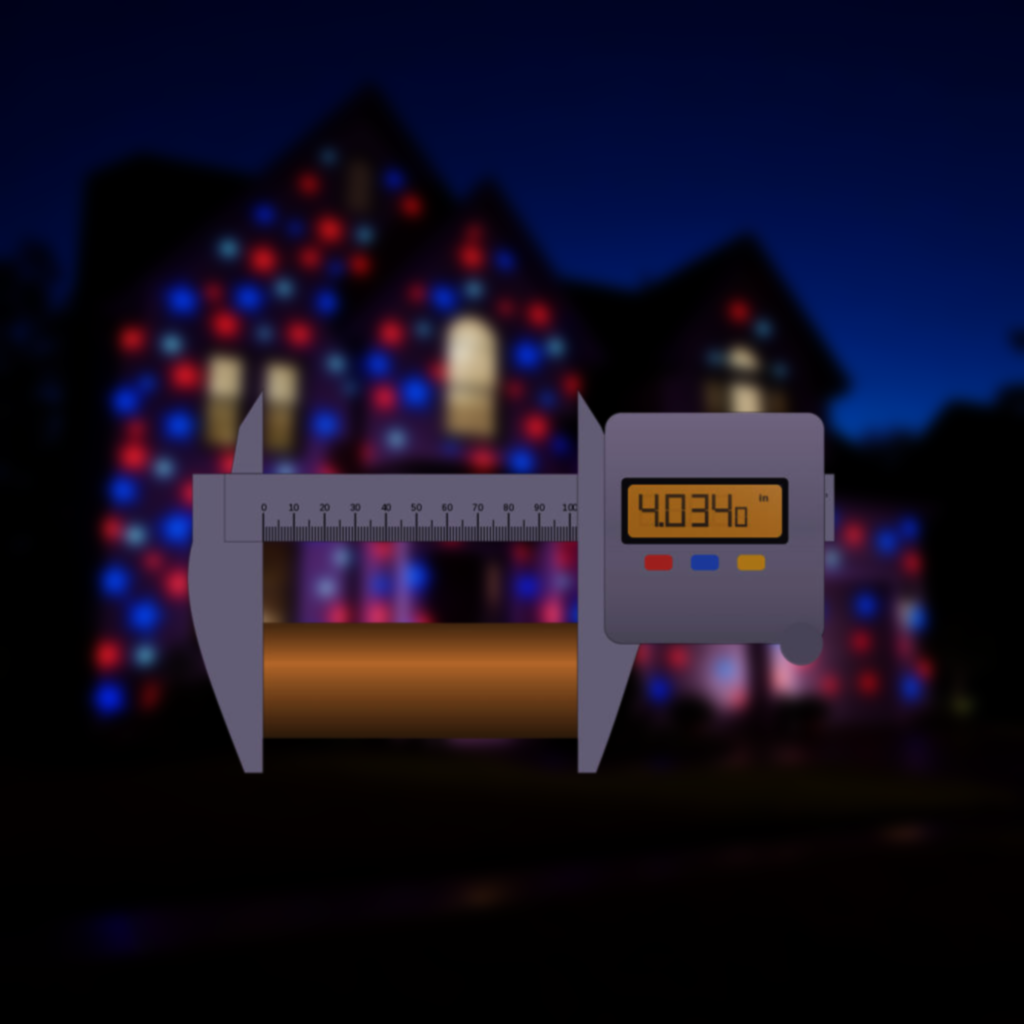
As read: 4.0340 in
